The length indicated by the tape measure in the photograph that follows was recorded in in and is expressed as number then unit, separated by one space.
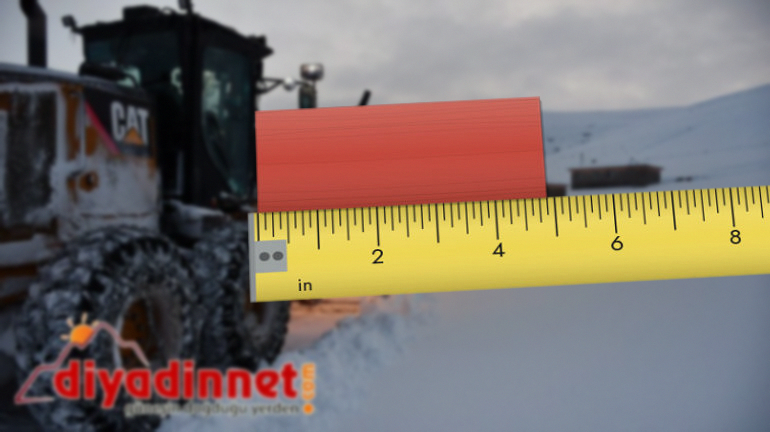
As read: 4.875 in
